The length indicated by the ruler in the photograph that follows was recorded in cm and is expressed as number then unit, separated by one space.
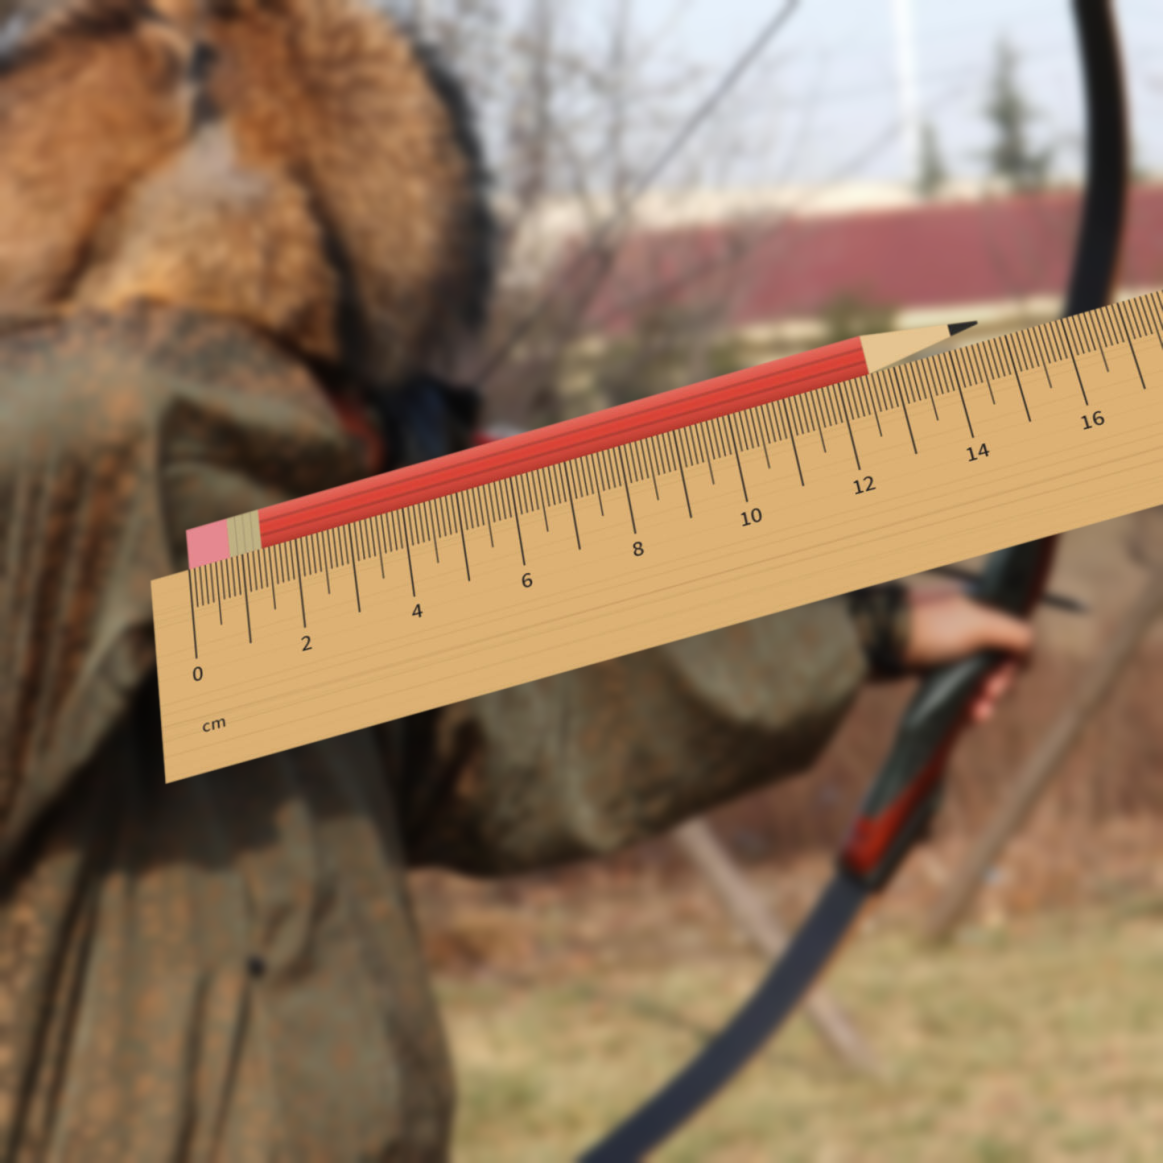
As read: 14.6 cm
